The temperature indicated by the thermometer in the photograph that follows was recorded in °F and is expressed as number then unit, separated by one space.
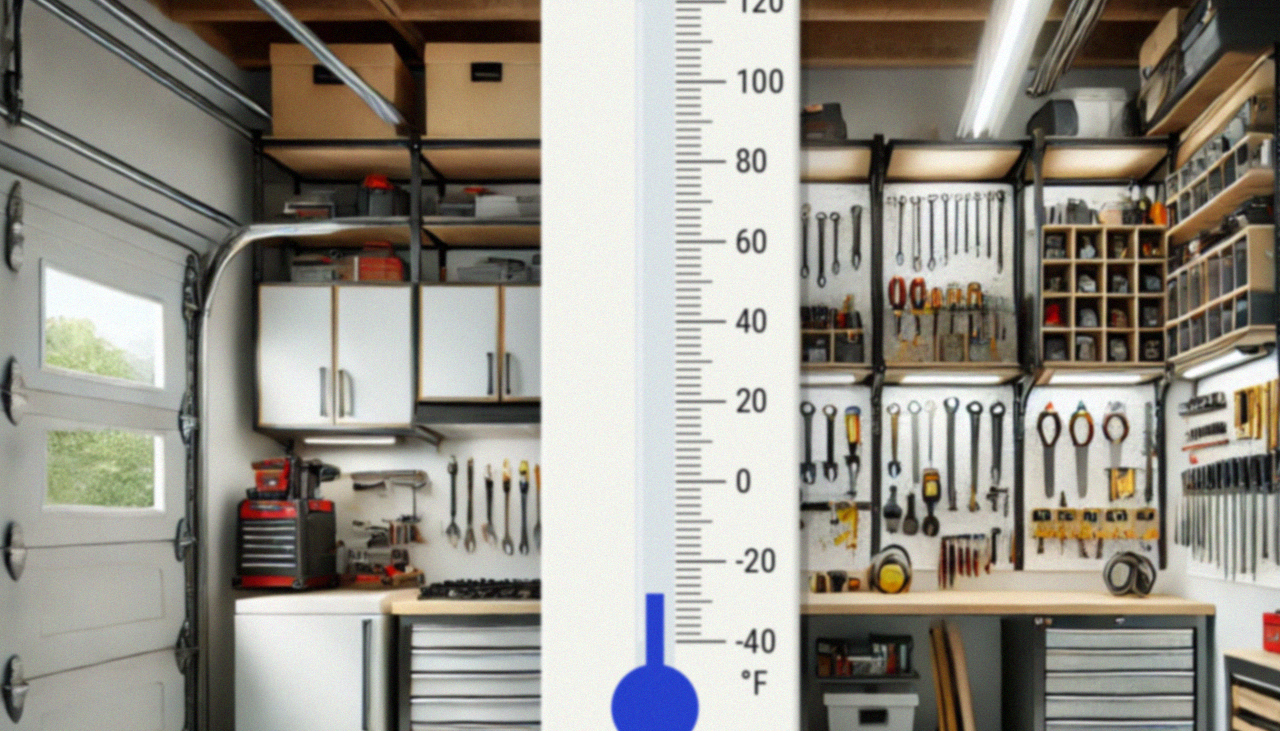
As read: -28 °F
